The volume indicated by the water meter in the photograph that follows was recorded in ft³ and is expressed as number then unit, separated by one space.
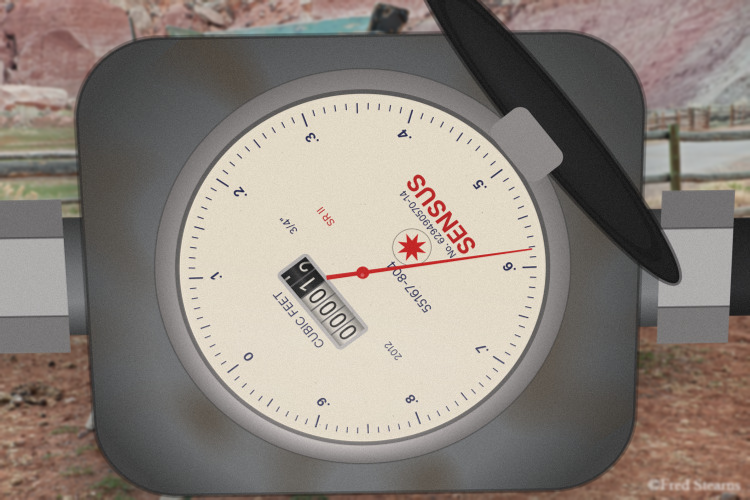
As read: 11.58 ft³
